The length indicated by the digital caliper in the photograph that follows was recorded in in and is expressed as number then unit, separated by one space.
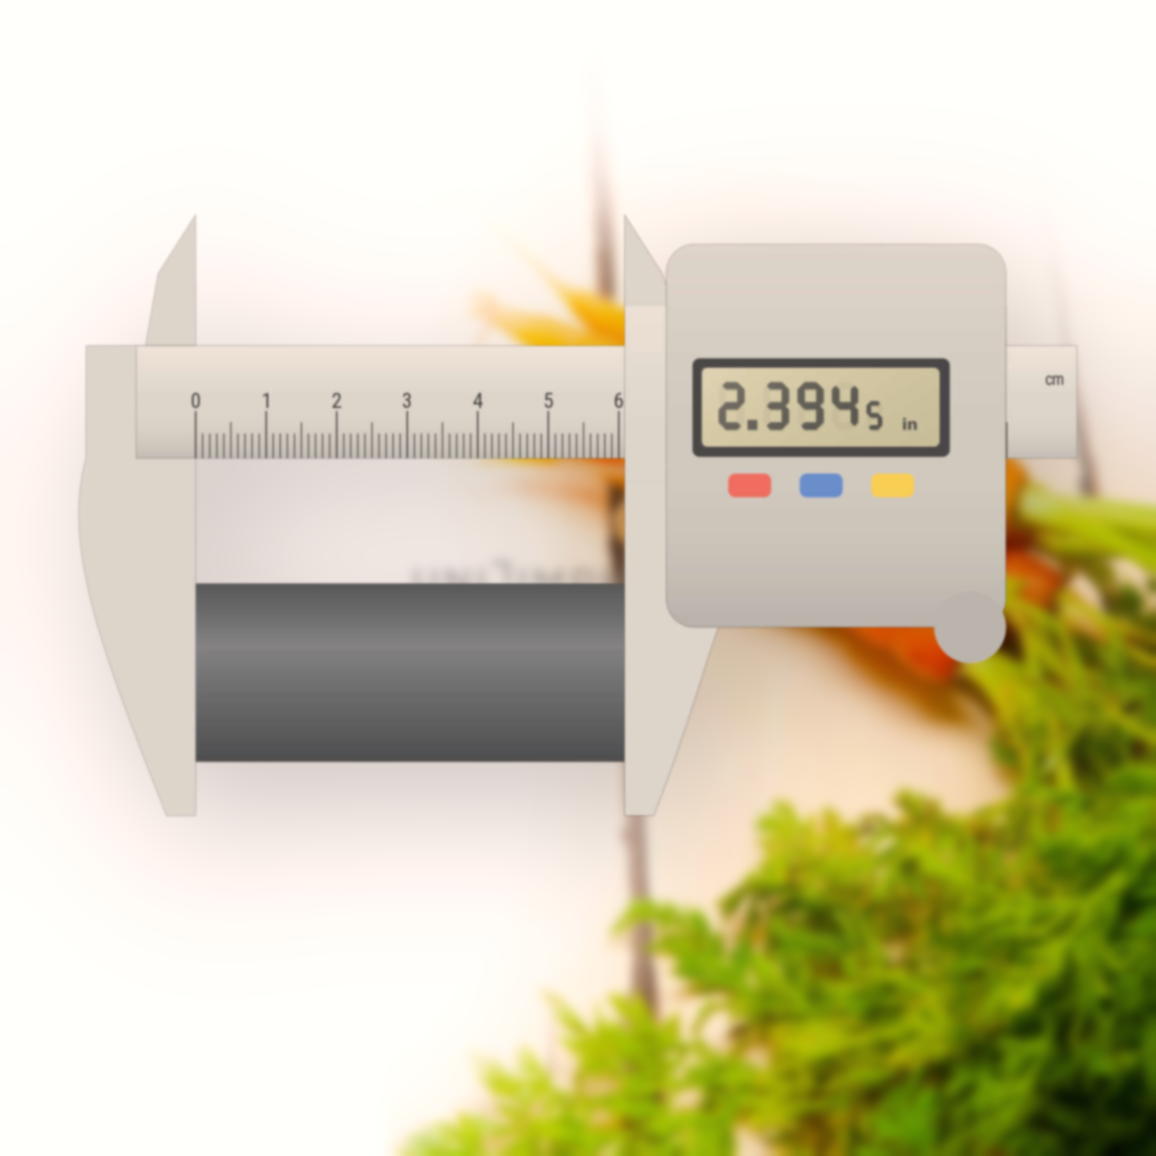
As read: 2.3945 in
